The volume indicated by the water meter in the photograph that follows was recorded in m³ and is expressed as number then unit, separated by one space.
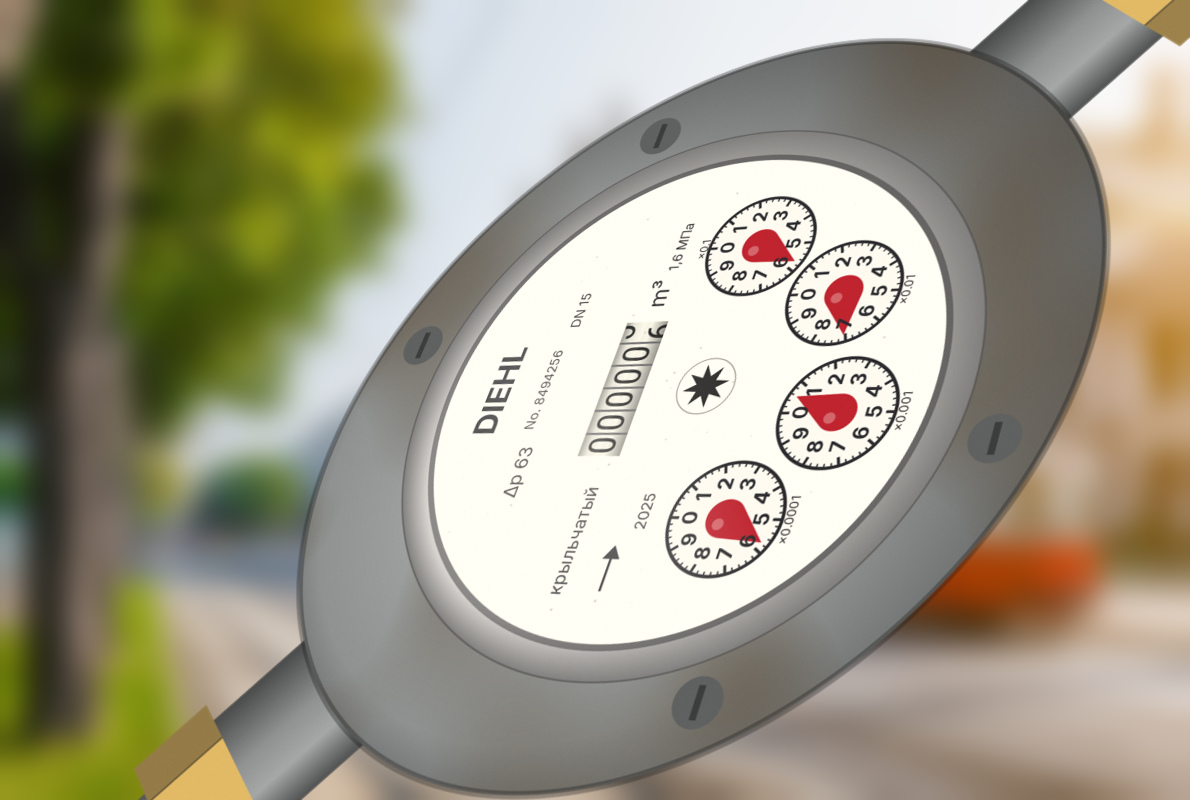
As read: 5.5705 m³
